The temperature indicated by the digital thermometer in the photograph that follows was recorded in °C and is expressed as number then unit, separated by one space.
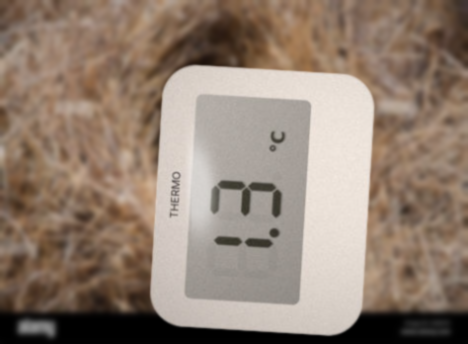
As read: 1.3 °C
